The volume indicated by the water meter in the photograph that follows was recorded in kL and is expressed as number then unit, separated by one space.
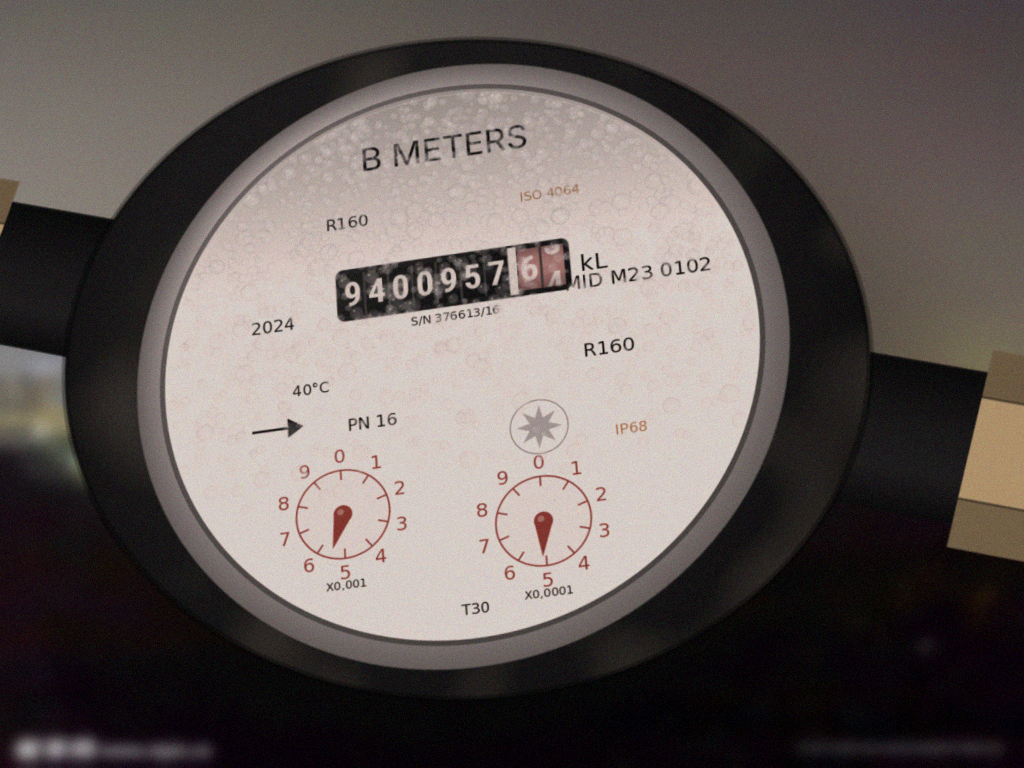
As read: 9400957.6355 kL
